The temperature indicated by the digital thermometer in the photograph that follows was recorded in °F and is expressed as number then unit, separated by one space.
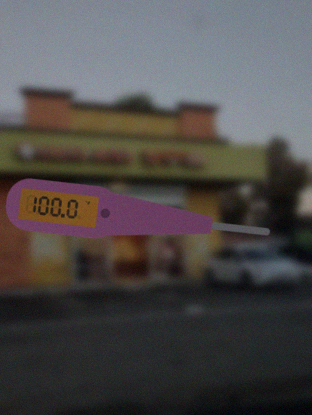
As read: 100.0 °F
